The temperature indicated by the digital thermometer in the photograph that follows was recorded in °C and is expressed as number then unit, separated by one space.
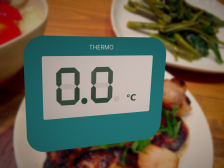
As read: 0.0 °C
